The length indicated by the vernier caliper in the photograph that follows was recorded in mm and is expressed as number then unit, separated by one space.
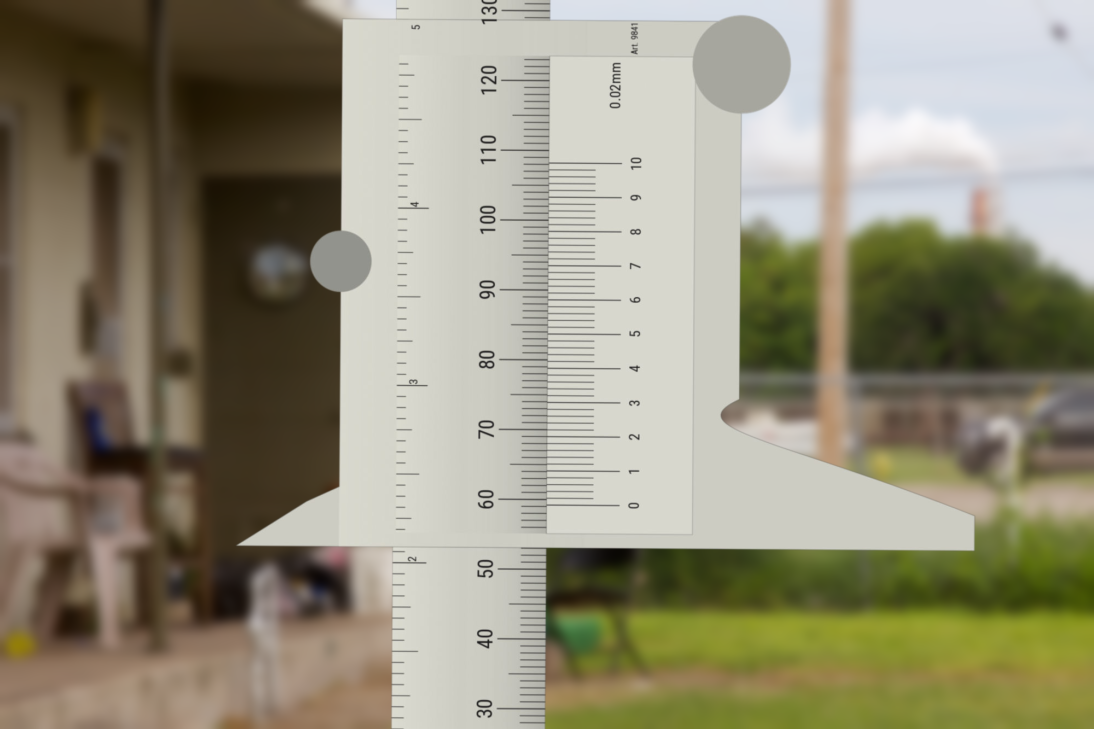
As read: 59.2 mm
